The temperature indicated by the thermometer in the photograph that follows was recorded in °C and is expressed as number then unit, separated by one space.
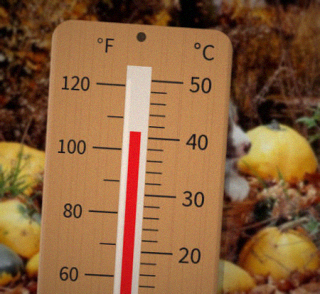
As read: 41 °C
